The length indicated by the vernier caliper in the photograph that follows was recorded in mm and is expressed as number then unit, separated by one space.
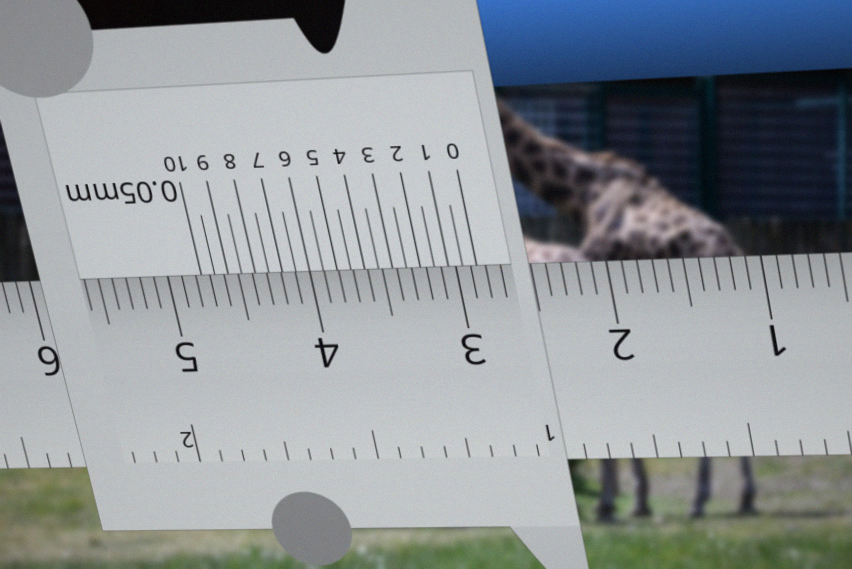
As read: 28.6 mm
